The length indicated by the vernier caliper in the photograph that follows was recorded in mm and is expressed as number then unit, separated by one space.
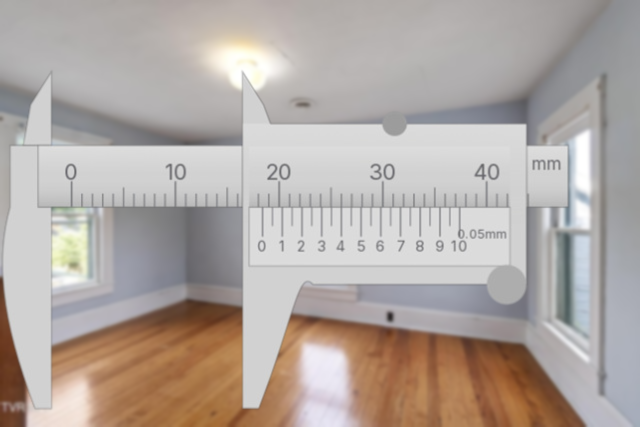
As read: 18.4 mm
